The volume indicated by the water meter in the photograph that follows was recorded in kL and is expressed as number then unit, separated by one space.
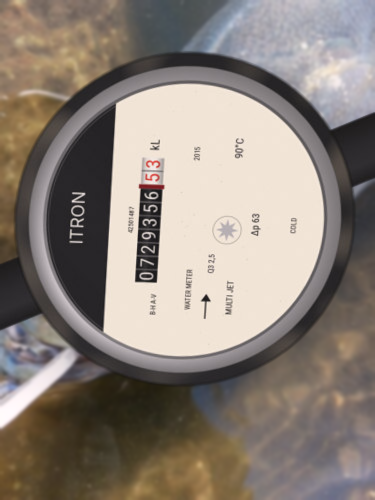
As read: 729356.53 kL
